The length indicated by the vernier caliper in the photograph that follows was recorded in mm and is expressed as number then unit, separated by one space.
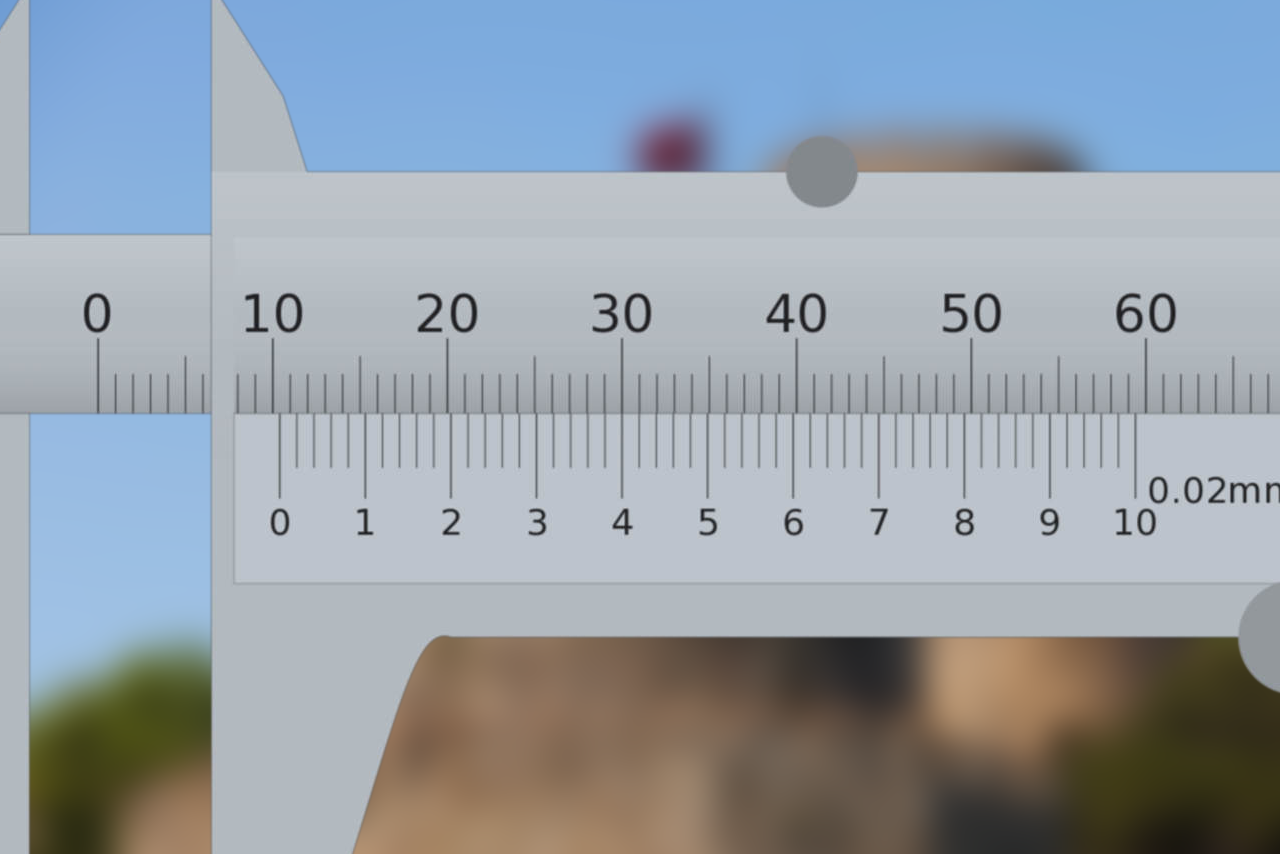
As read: 10.4 mm
